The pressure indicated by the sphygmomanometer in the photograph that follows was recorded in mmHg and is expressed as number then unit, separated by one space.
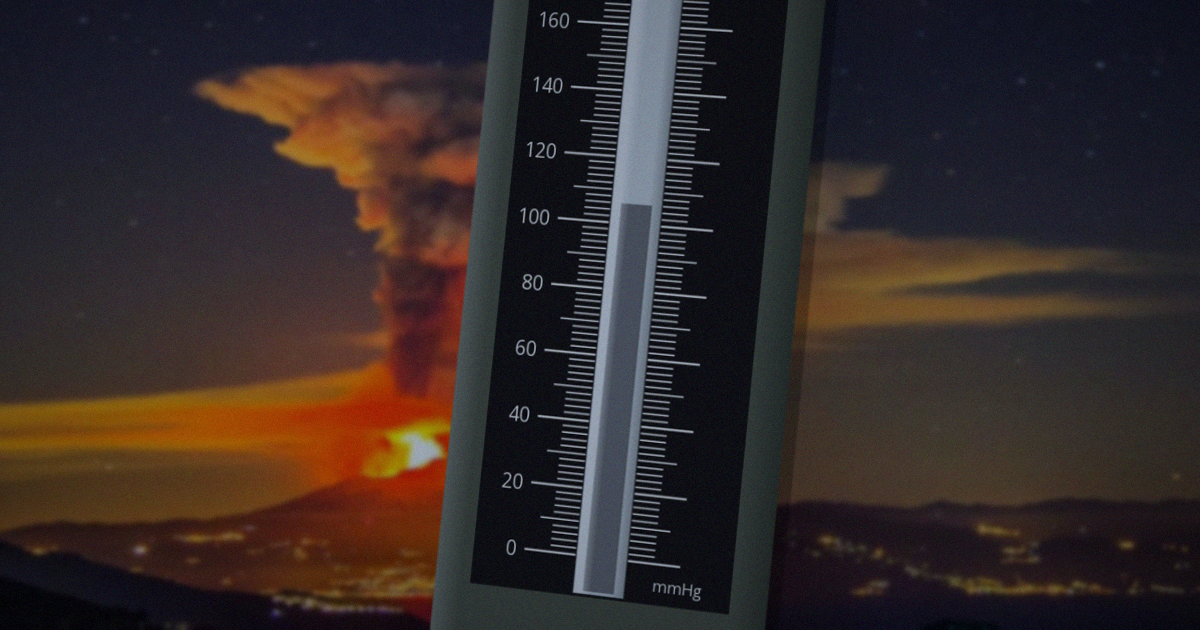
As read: 106 mmHg
